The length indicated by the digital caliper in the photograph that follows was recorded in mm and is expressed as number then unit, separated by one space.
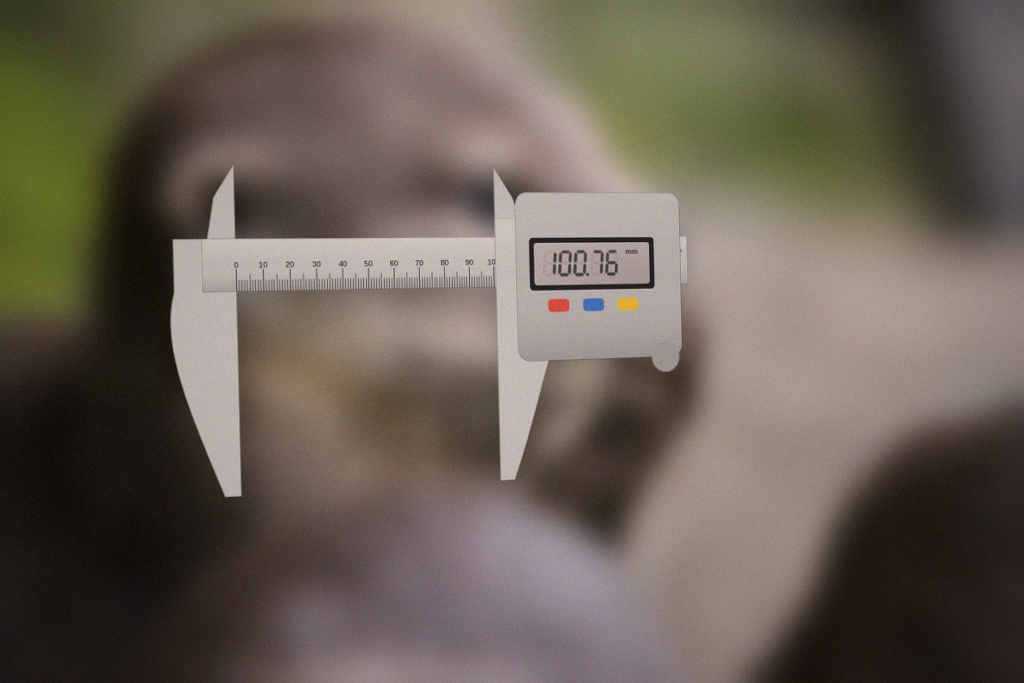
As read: 100.76 mm
